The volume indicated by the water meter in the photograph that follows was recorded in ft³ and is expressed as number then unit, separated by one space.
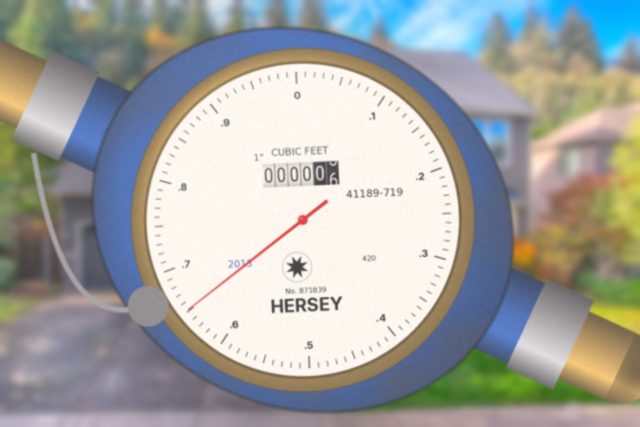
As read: 5.65 ft³
